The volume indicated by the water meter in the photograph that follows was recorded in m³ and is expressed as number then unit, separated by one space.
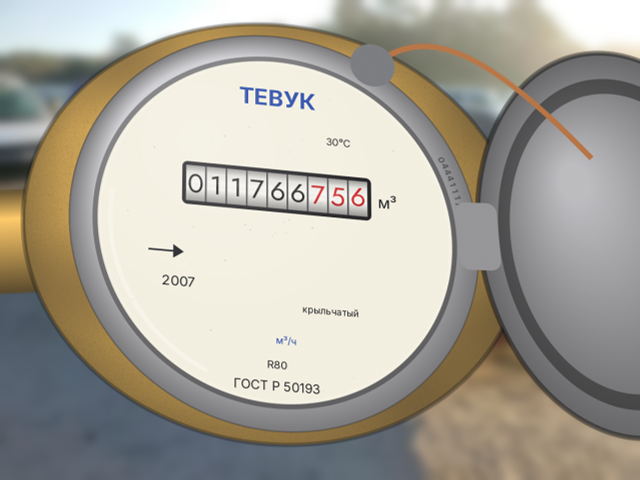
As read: 11766.756 m³
